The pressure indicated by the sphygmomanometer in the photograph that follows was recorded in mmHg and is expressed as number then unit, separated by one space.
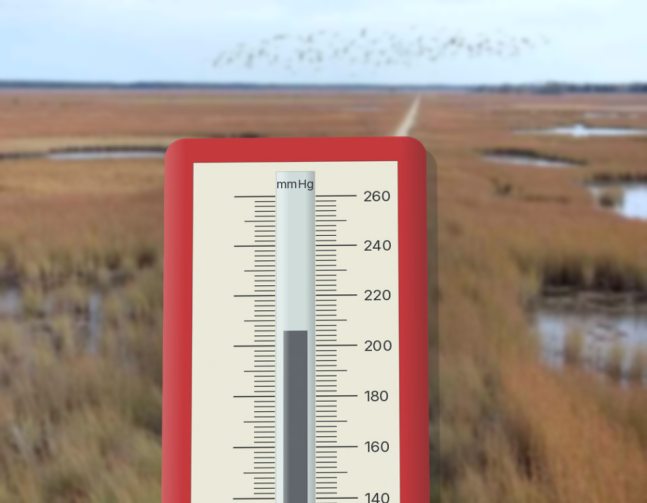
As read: 206 mmHg
